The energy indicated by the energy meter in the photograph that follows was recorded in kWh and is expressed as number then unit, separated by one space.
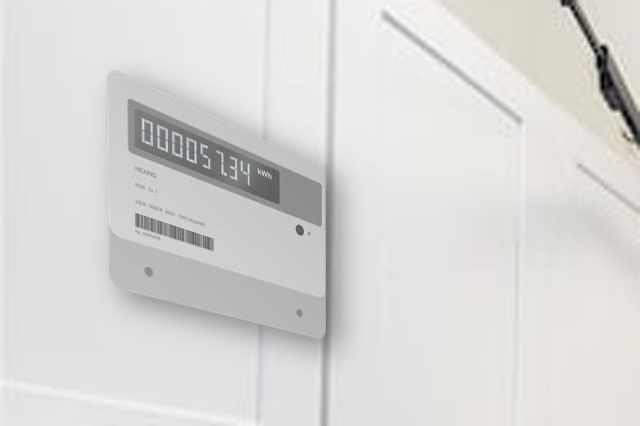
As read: 57.34 kWh
